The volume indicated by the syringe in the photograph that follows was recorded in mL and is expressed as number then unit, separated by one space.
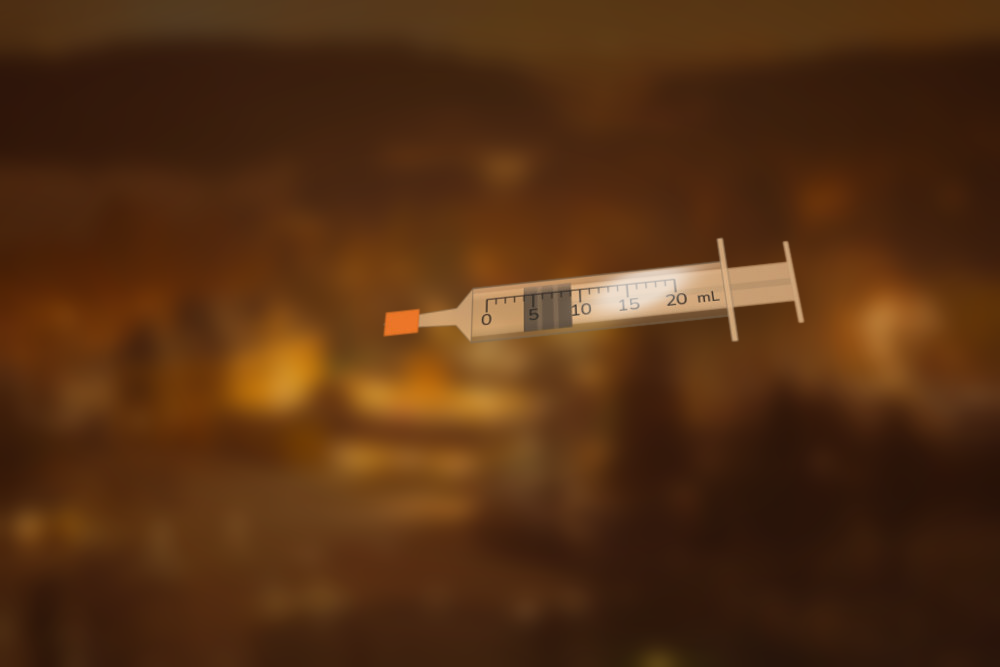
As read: 4 mL
